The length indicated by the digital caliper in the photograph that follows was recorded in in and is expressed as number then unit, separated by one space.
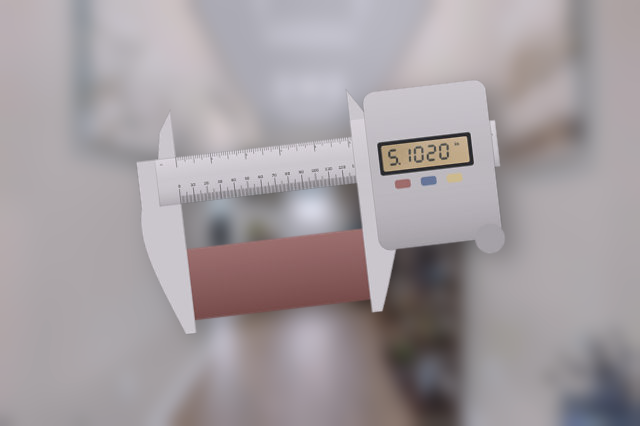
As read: 5.1020 in
